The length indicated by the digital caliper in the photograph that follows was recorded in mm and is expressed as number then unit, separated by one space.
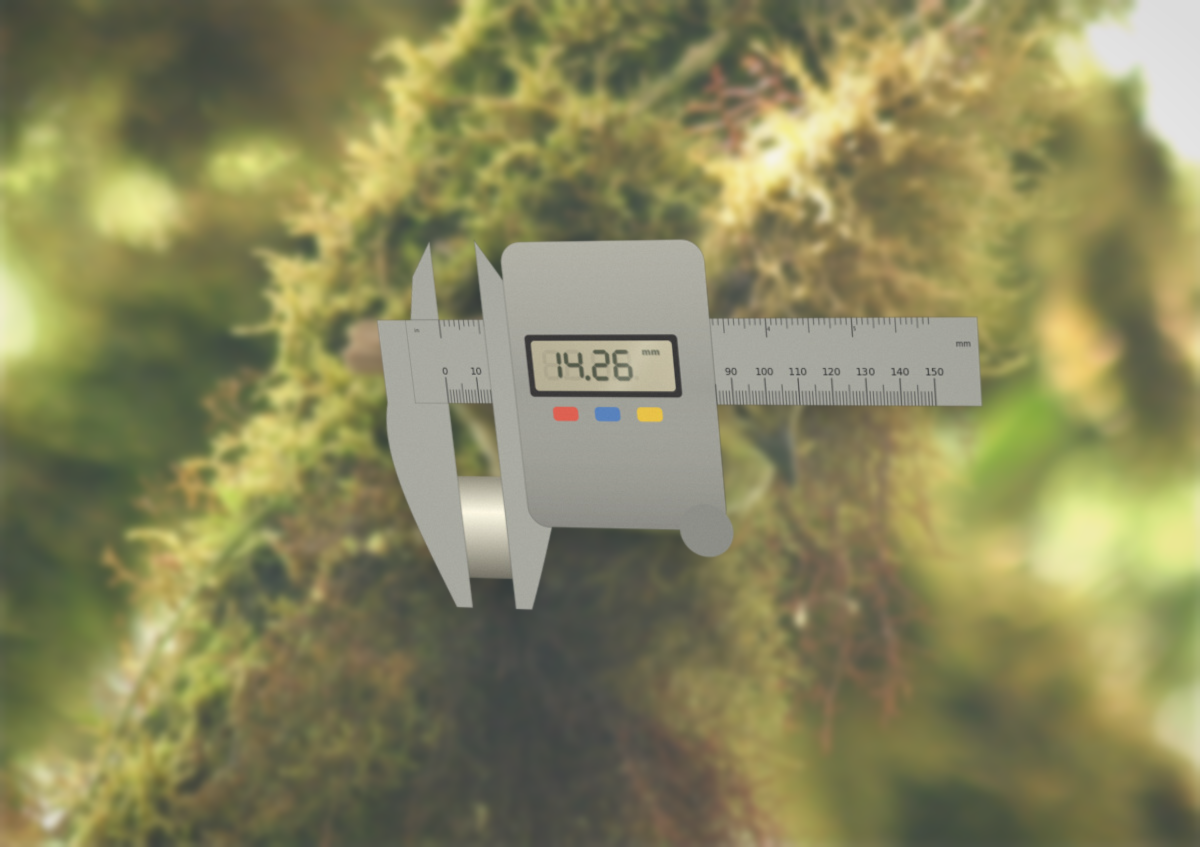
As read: 14.26 mm
